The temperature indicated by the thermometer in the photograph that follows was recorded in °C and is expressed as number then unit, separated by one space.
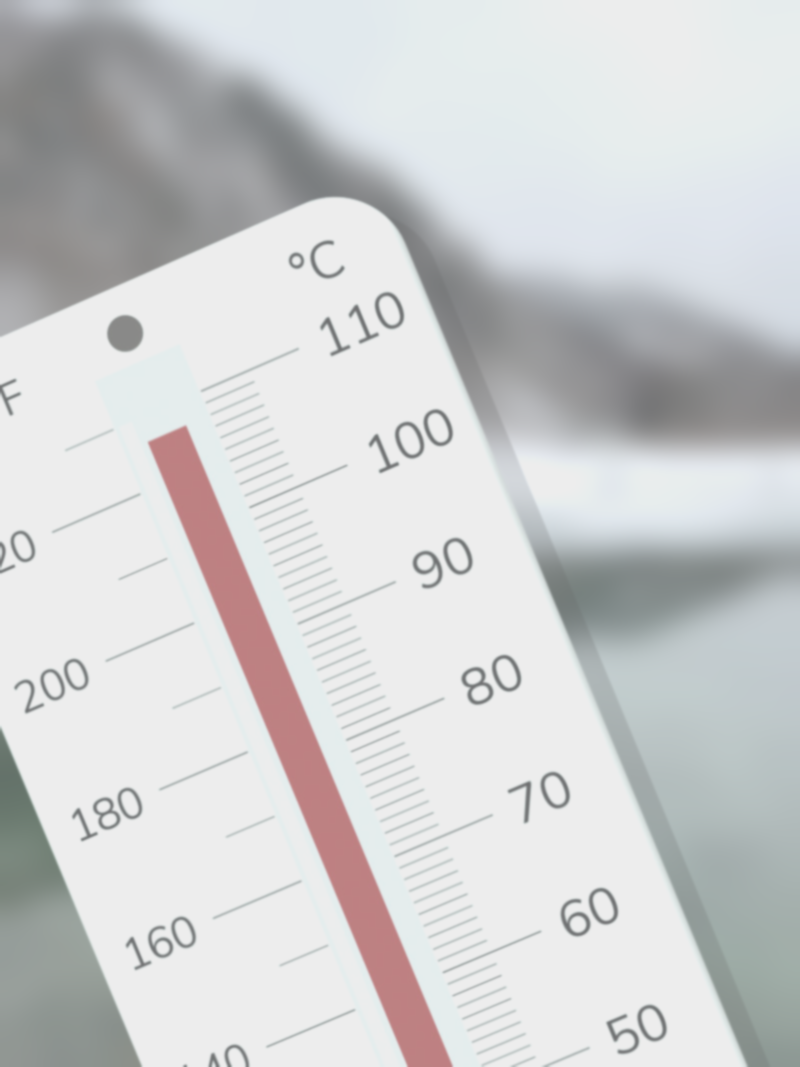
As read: 108 °C
